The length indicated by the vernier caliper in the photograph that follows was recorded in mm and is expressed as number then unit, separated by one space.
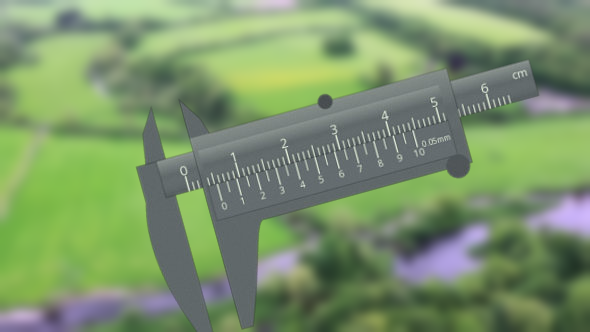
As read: 5.5 mm
